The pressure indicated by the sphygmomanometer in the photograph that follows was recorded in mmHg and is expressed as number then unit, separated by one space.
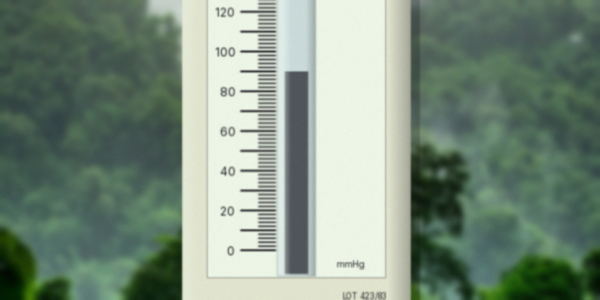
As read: 90 mmHg
